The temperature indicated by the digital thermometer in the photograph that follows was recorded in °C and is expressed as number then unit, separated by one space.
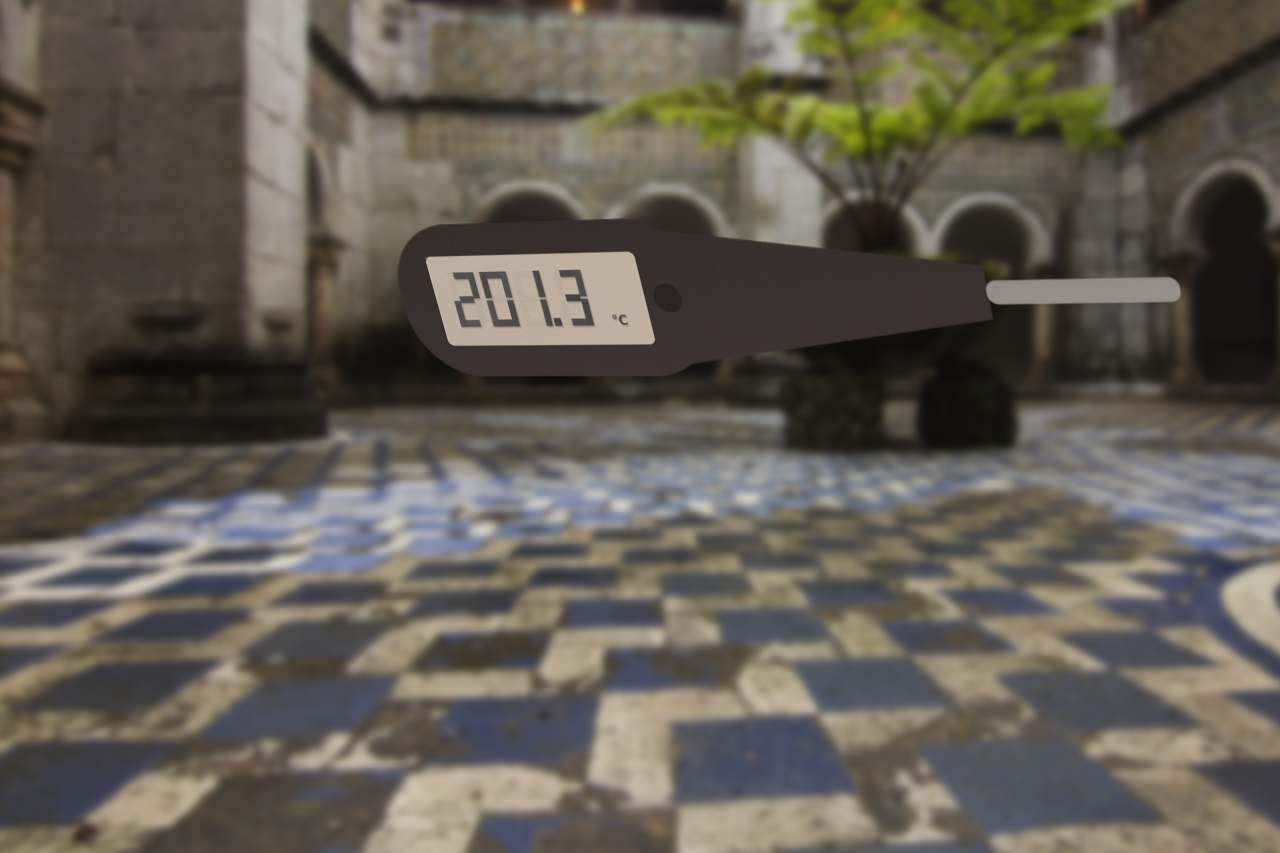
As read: 201.3 °C
